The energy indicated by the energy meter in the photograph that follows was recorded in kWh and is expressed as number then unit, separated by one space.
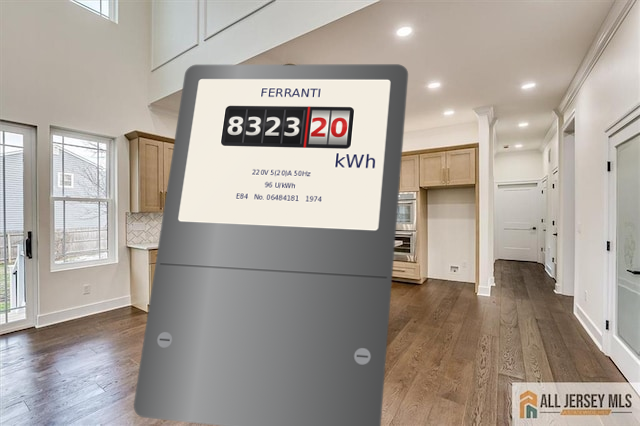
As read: 8323.20 kWh
